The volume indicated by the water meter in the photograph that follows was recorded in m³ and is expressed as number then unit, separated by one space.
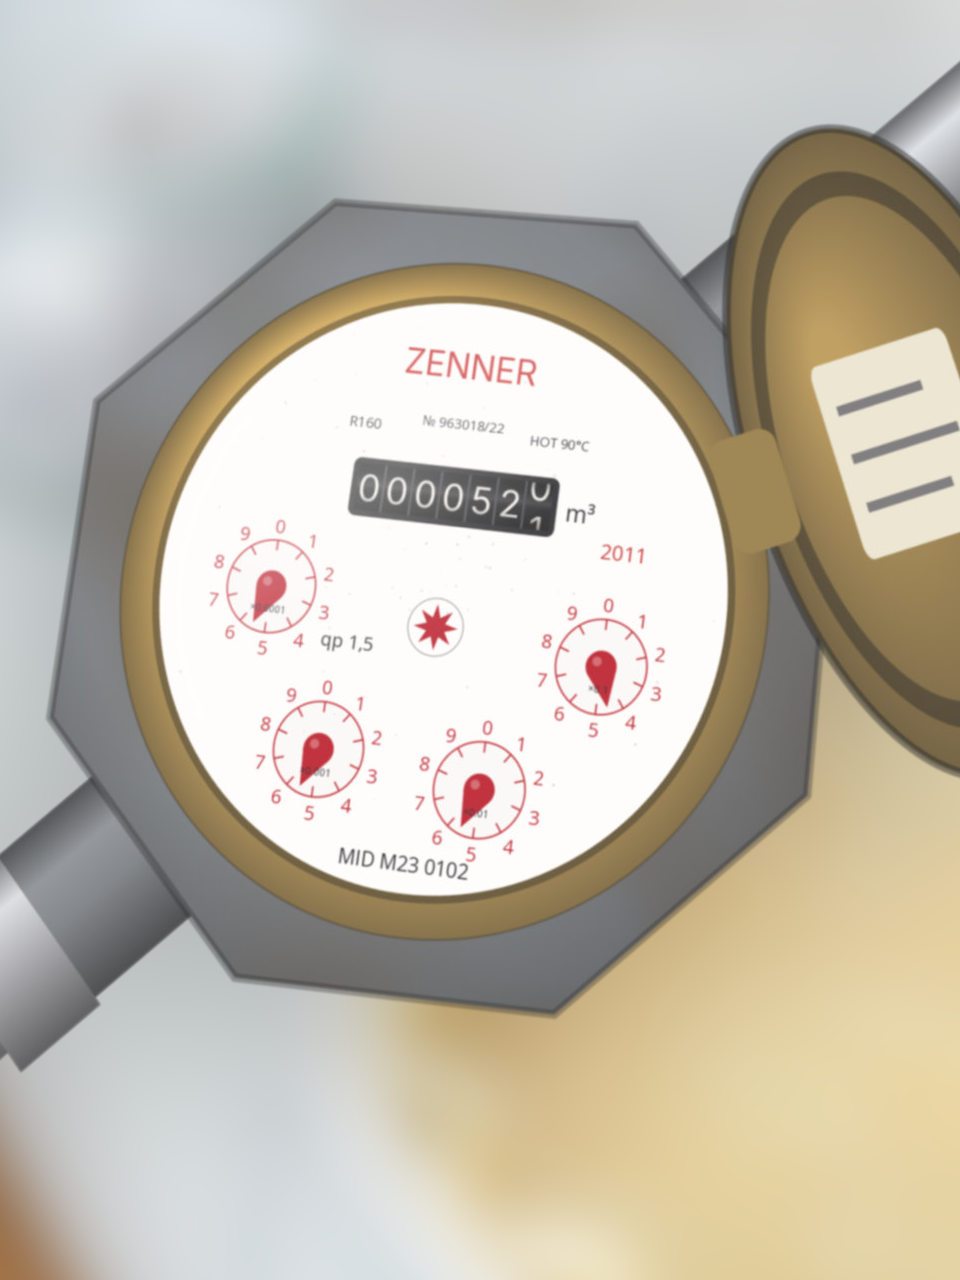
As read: 520.4555 m³
